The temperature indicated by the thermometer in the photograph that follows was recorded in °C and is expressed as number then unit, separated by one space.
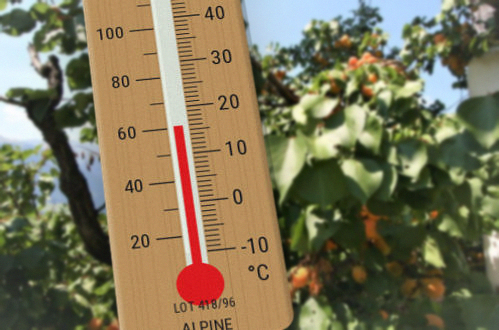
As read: 16 °C
